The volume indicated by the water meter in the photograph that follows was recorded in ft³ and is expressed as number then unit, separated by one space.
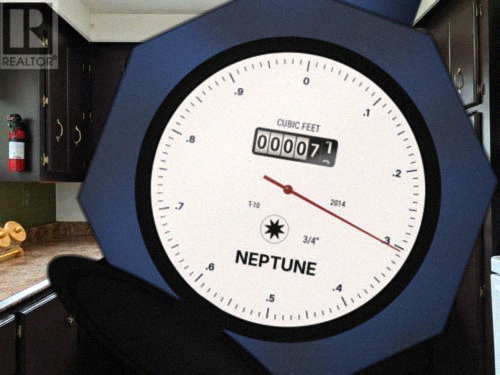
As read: 71.30 ft³
